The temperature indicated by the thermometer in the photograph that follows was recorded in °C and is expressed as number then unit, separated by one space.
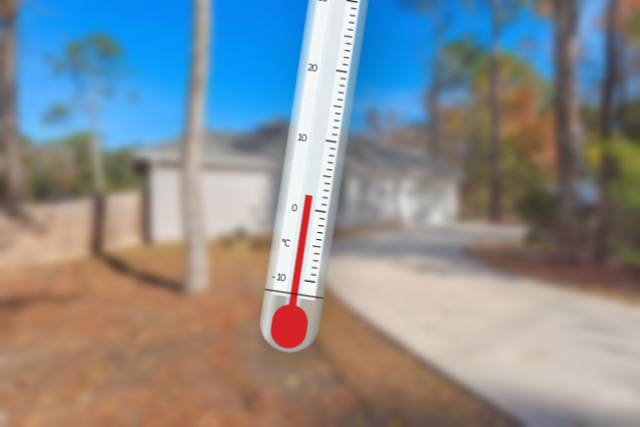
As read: 2 °C
